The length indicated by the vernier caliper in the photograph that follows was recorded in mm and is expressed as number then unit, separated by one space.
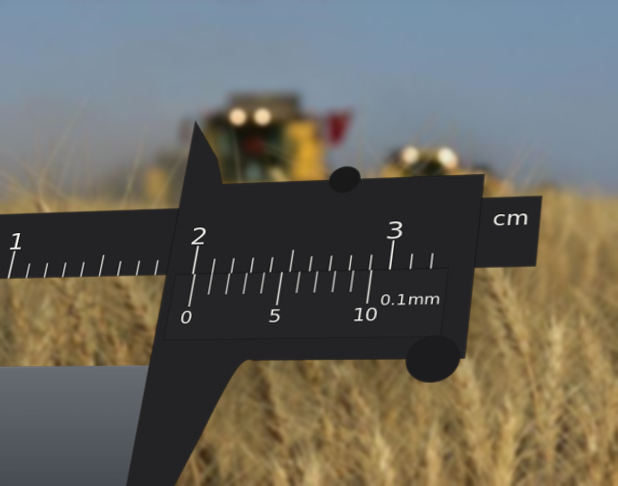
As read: 20.1 mm
